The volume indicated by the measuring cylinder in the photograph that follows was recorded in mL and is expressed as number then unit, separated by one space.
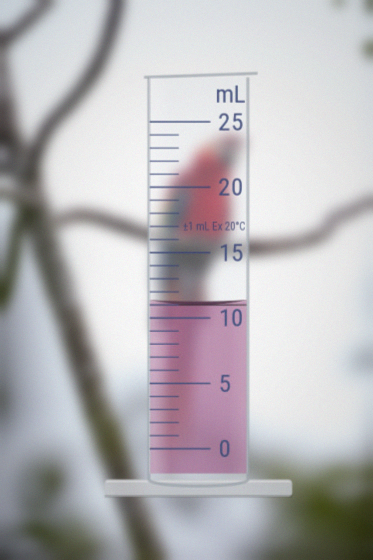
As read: 11 mL
